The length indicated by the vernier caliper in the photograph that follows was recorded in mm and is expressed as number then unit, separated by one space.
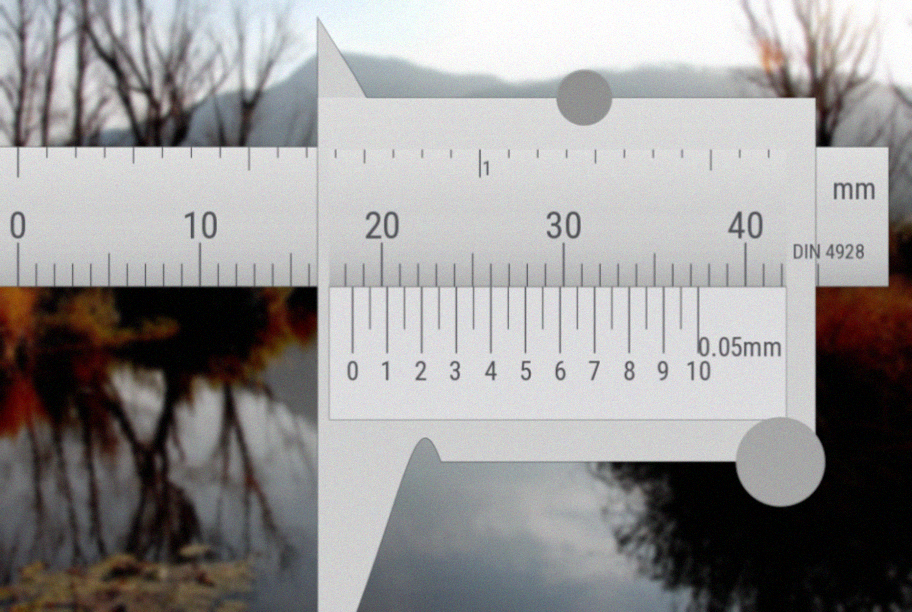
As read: 18.4 mm
